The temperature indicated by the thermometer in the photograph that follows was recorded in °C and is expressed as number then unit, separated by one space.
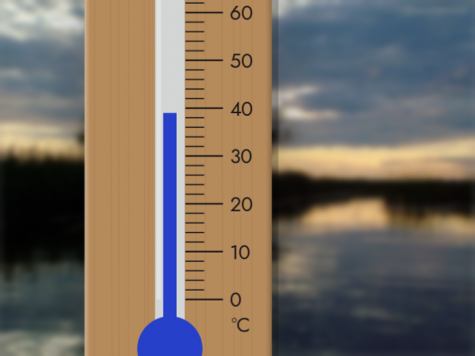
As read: 39 °C
